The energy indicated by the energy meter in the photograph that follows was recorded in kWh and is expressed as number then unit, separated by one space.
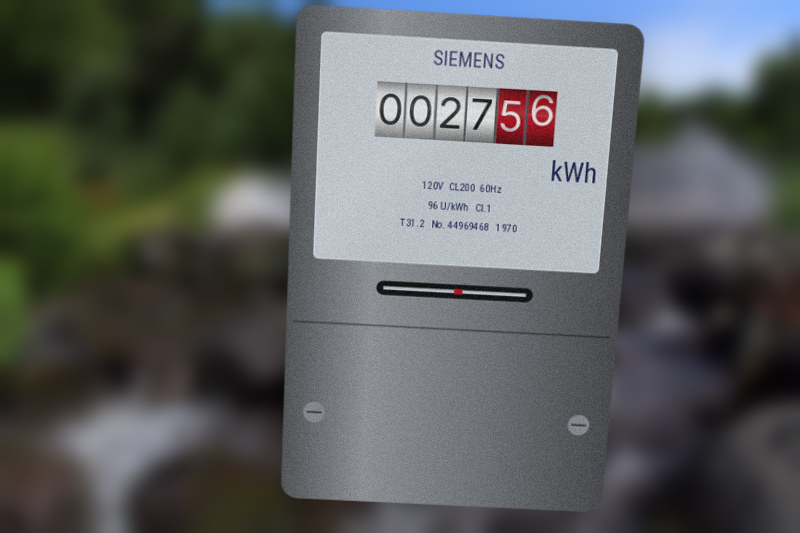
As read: 27.56 kWh
